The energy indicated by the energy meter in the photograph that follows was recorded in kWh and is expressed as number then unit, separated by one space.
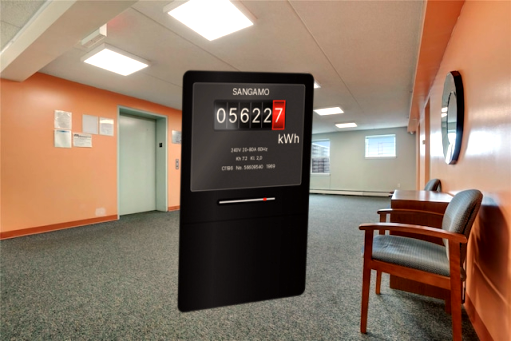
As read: 5622.7 kWh
